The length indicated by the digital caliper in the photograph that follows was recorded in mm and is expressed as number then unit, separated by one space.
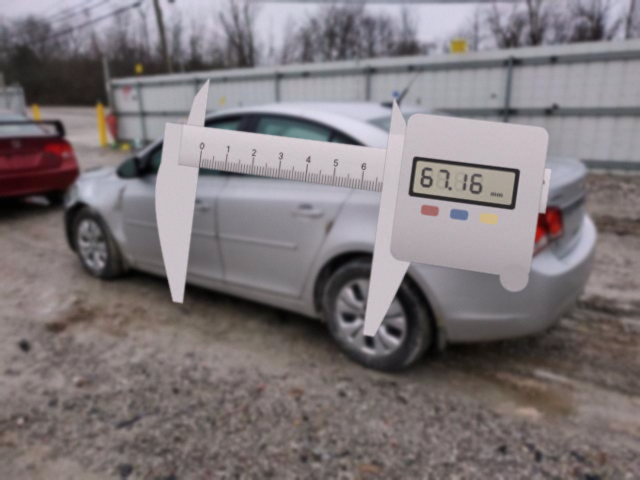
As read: 67.16 mm
